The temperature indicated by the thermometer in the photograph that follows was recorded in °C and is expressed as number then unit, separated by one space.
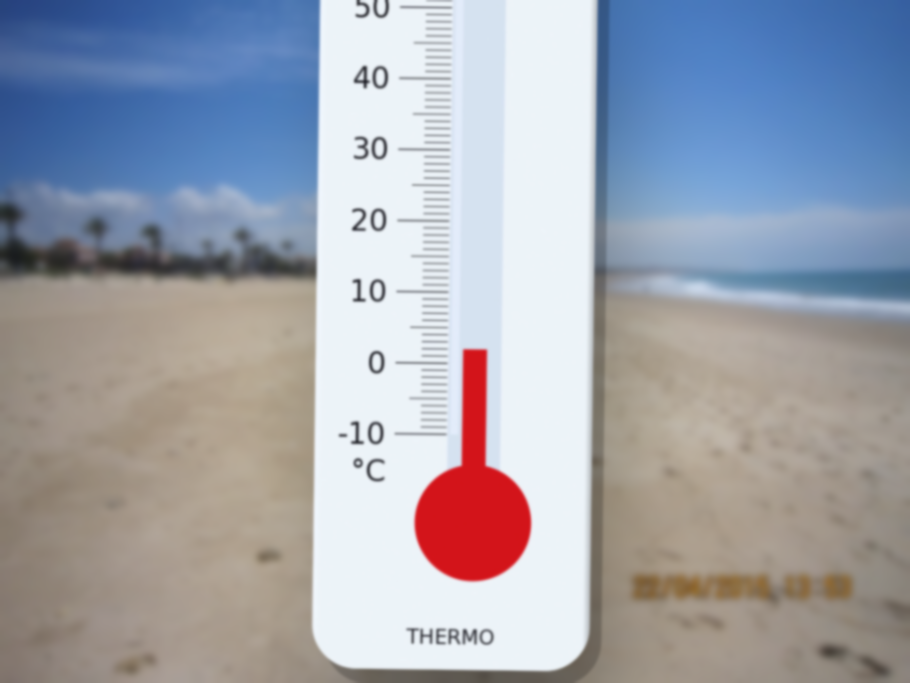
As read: 2 °C
